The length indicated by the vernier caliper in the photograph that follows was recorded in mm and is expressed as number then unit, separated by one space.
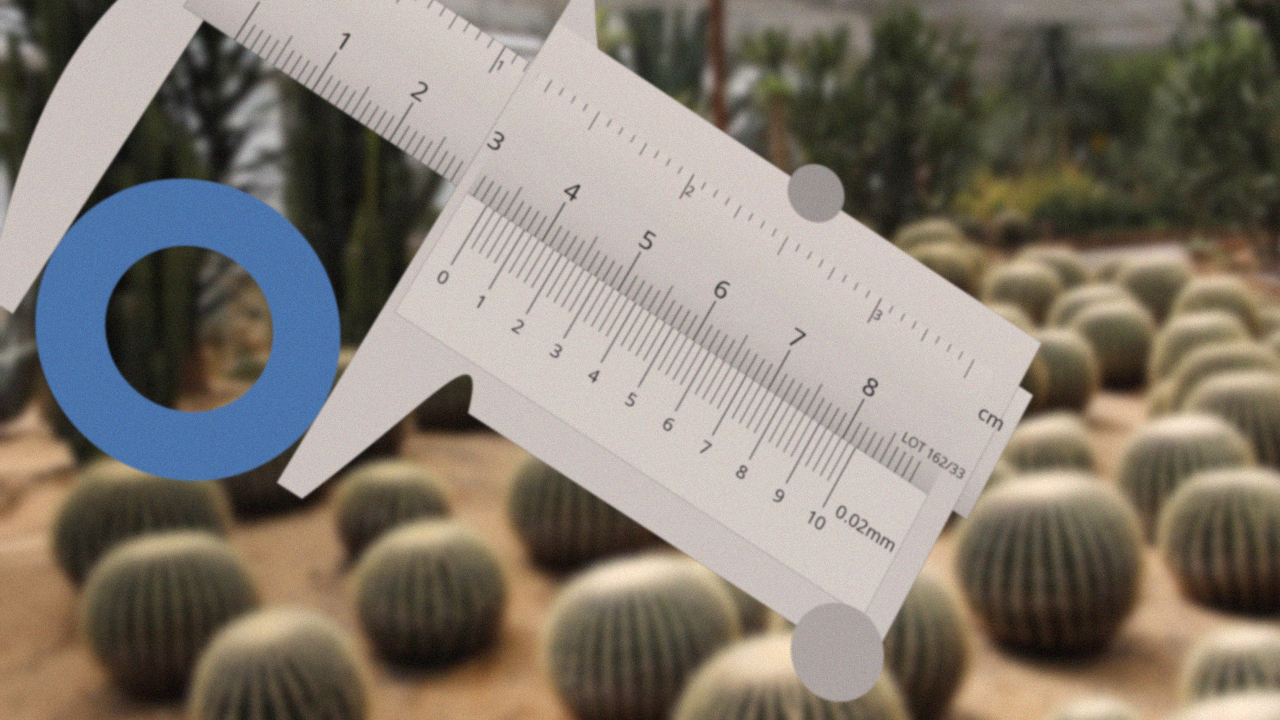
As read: 32.8 mm
